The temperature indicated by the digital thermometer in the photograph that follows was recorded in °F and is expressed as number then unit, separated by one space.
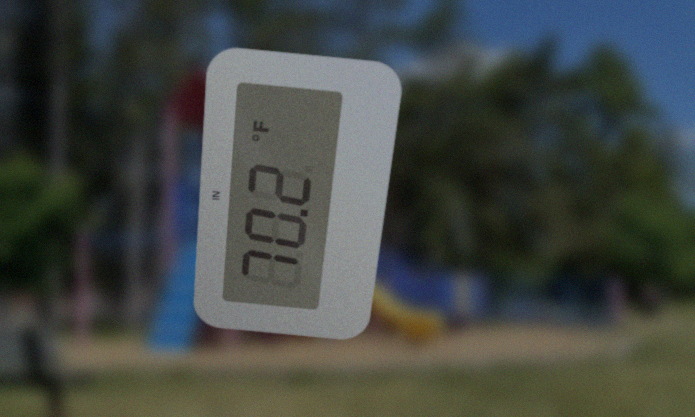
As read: 70.2 °F
